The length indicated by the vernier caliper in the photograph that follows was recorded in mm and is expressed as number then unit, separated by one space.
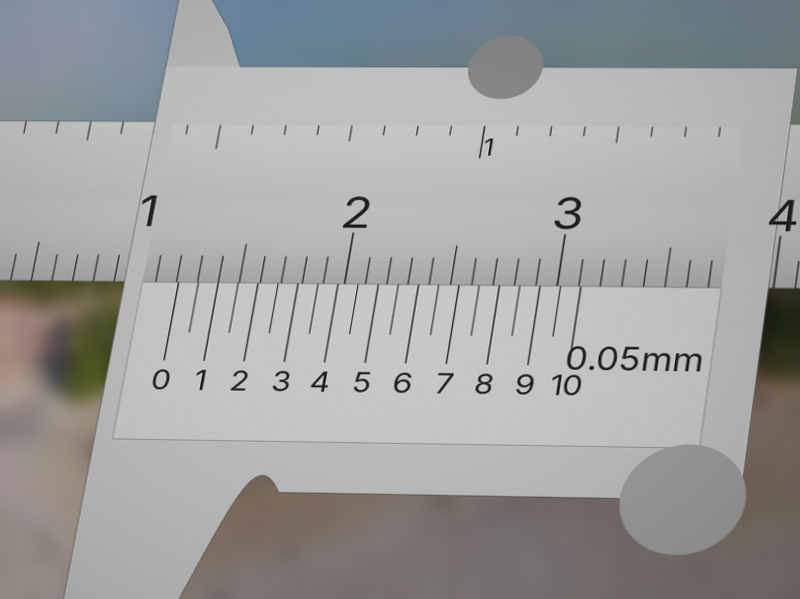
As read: 12.1 mm
